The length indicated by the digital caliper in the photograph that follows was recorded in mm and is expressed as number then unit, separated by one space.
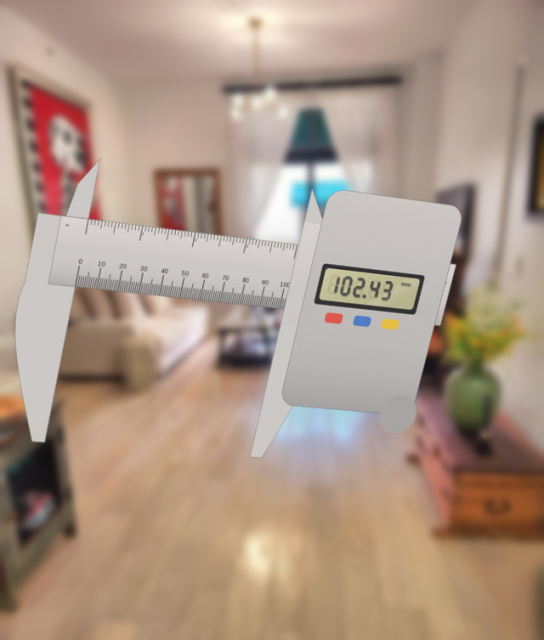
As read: 102.43 mm
